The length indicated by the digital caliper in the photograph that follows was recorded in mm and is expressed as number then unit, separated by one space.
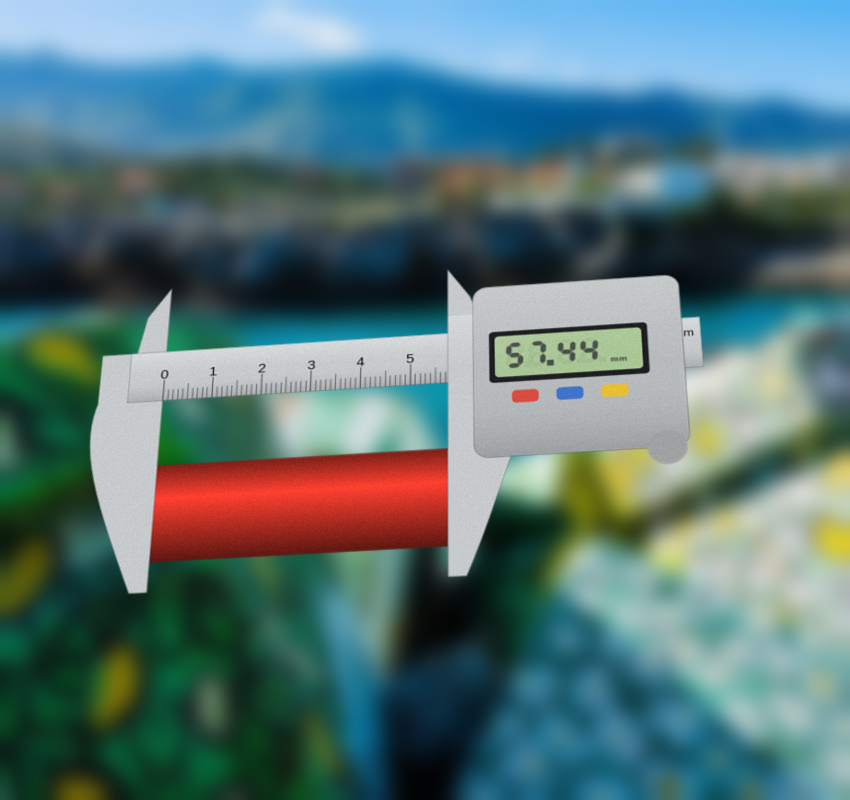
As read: 57.44 mm
